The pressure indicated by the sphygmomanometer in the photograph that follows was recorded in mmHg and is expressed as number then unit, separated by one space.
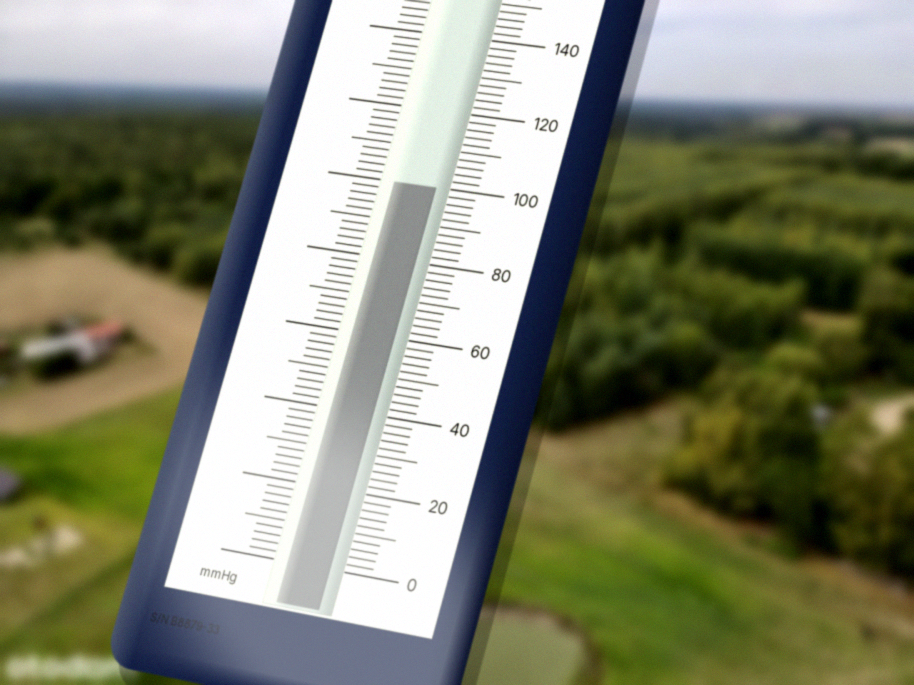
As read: 100 mmHg
